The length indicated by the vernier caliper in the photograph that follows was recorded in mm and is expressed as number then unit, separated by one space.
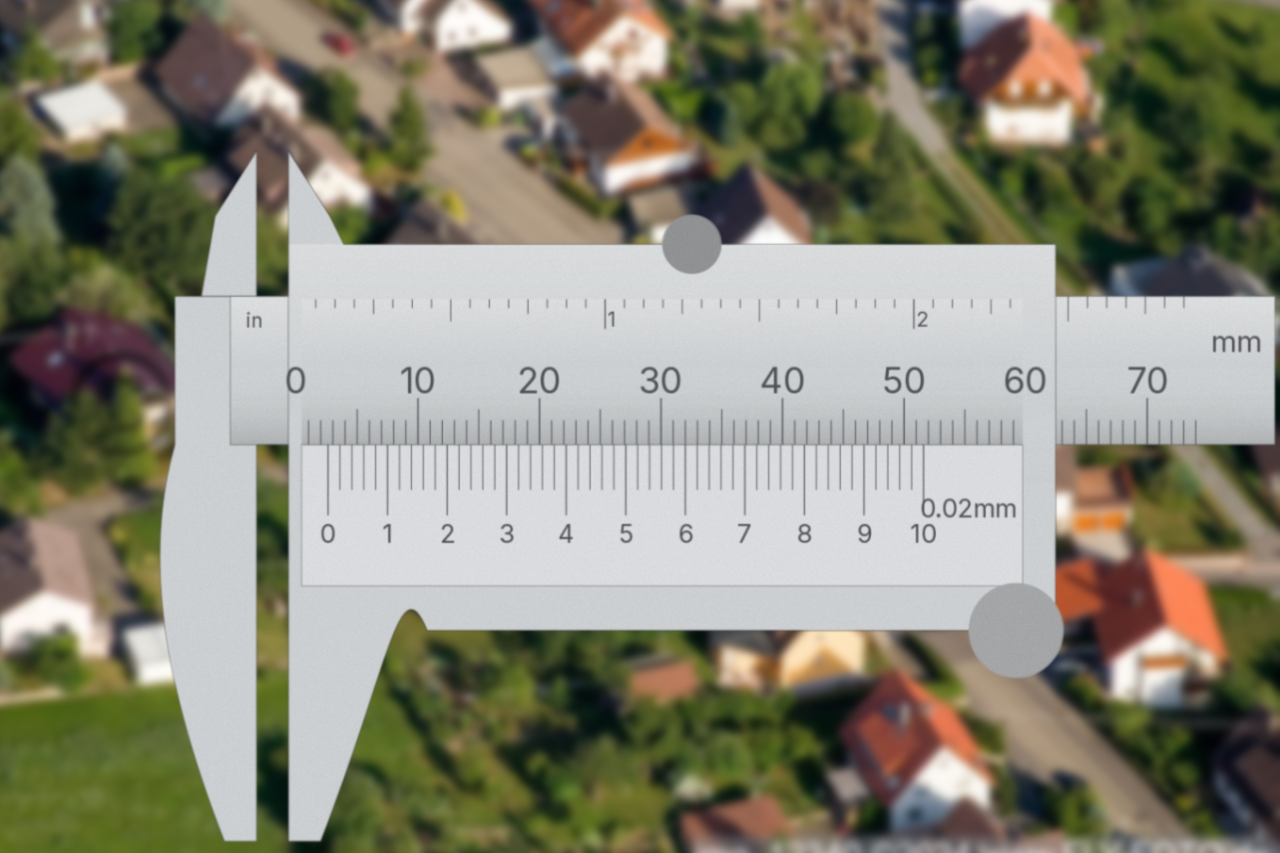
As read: 2.6 mm
